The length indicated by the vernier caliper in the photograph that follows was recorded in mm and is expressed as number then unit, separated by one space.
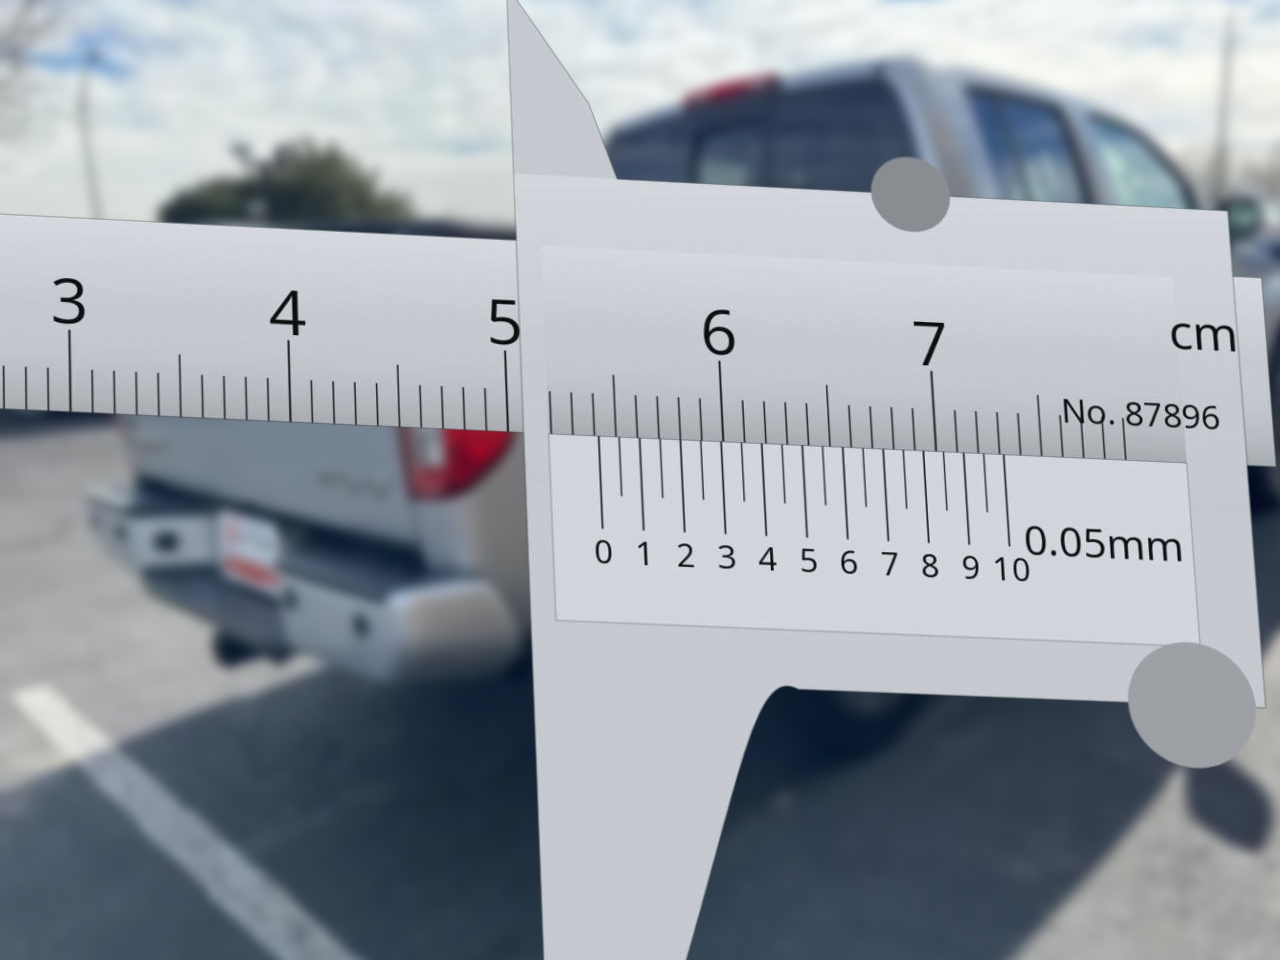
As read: 54.2 mm
